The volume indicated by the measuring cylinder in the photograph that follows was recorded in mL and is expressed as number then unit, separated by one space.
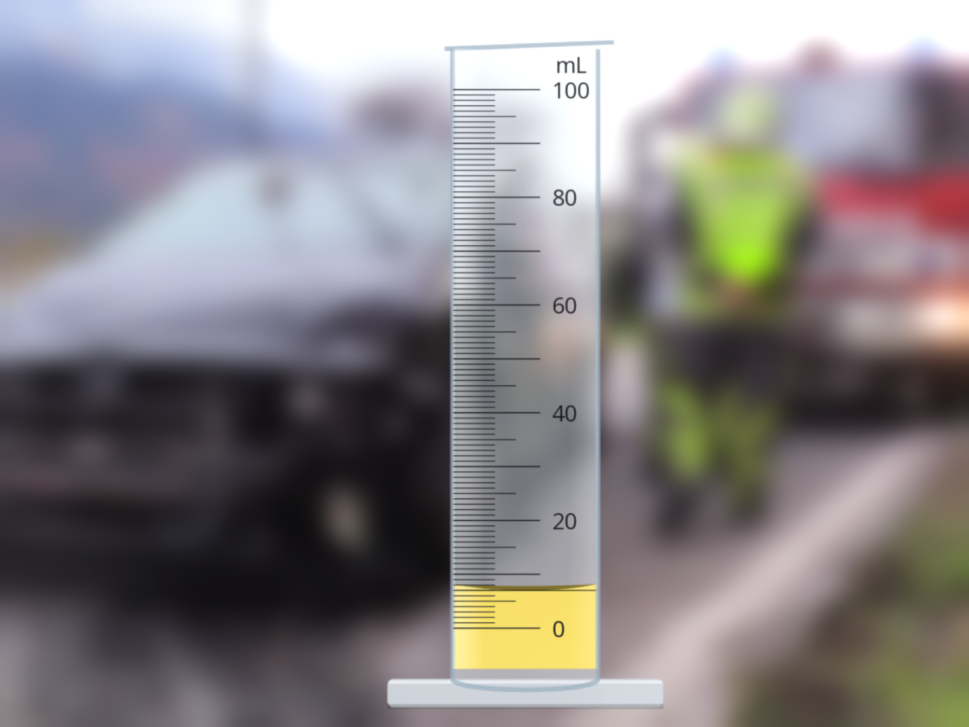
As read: 7 mL
